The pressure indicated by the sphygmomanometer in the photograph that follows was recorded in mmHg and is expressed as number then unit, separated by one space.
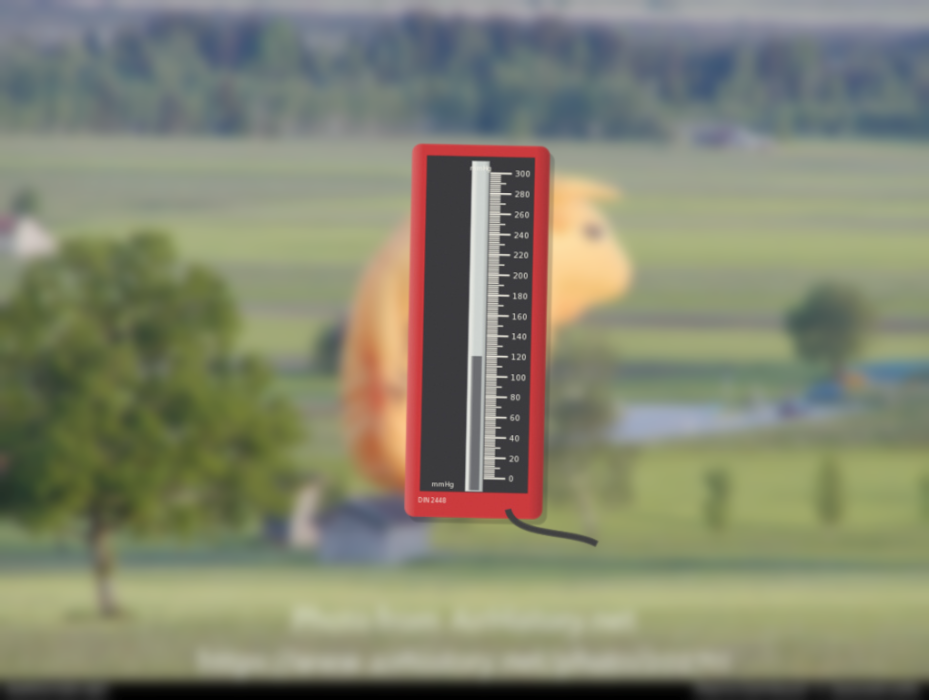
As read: 120 mmHg
